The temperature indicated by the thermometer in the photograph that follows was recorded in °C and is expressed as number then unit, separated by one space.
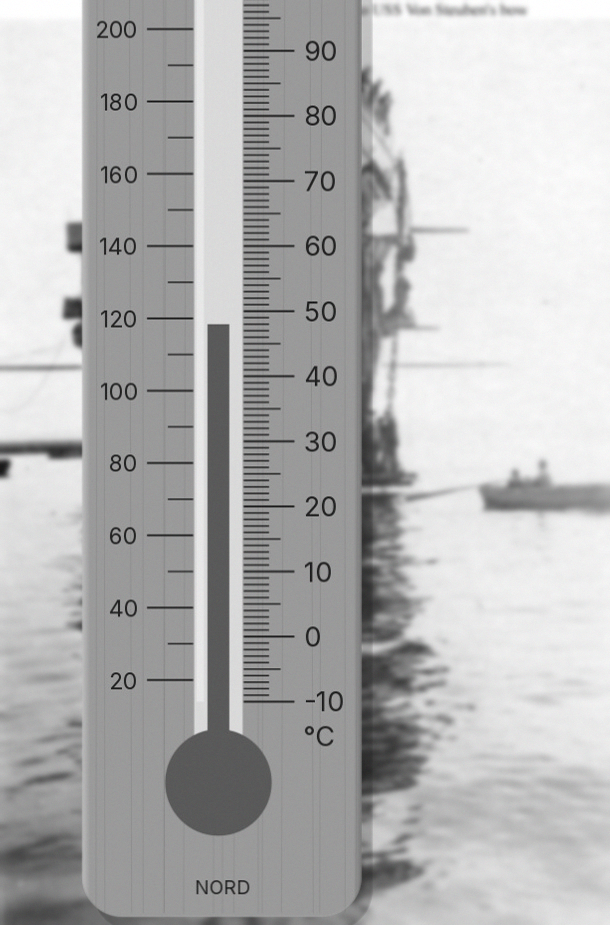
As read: 48 °C
